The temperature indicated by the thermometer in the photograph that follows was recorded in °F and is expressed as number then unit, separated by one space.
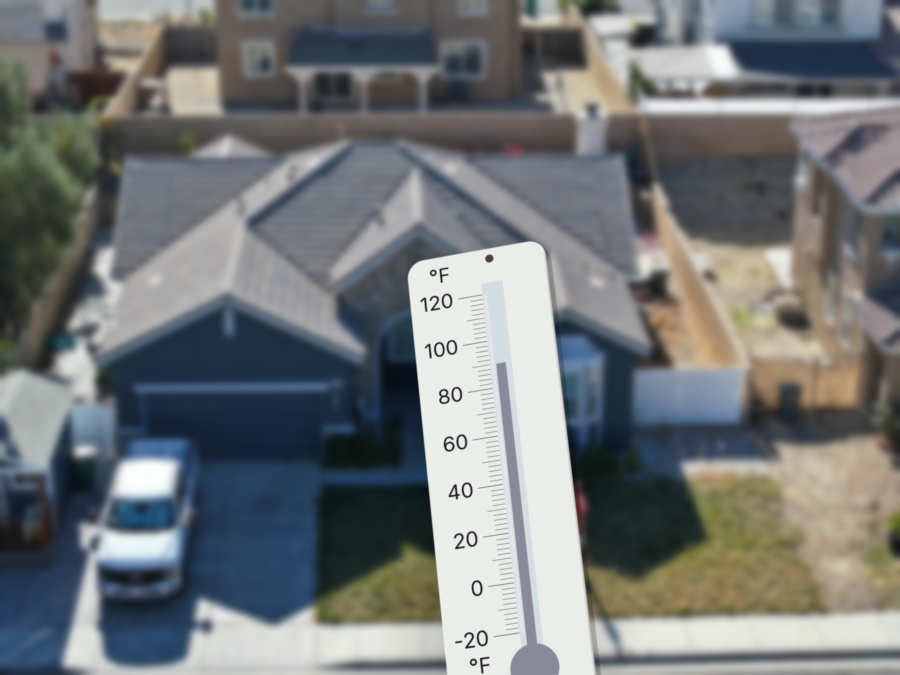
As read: 90 °F
